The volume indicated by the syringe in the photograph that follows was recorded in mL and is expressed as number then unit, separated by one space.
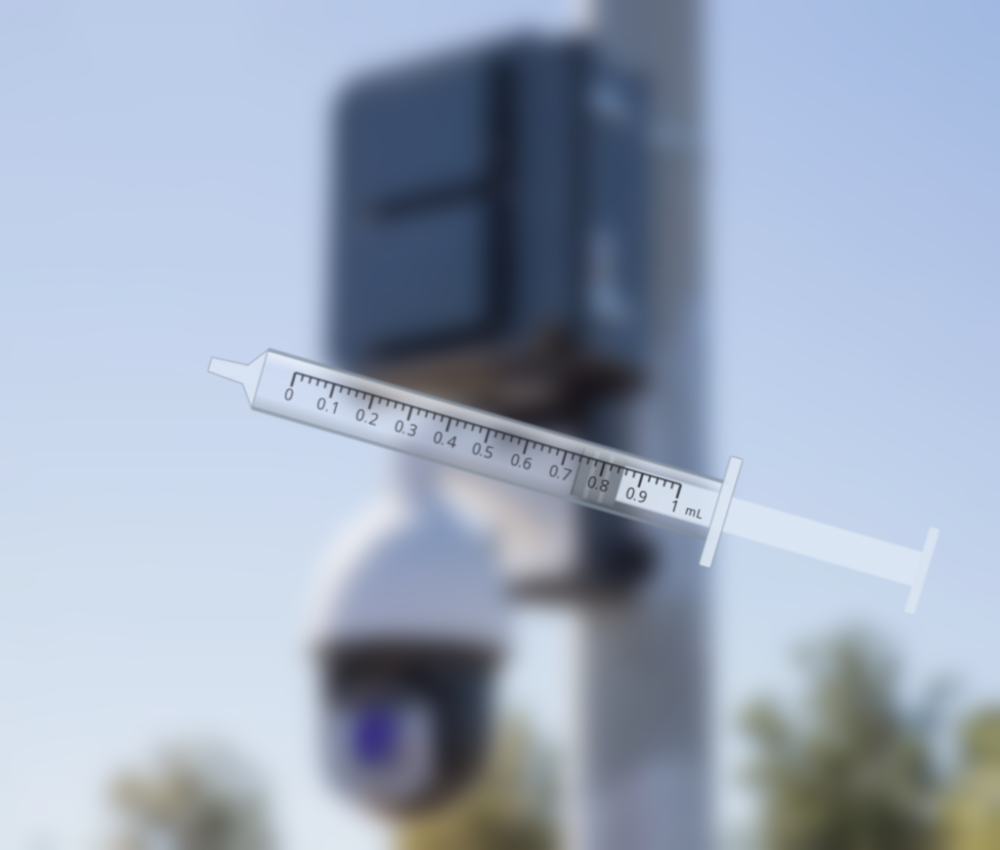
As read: 0.74 mL
